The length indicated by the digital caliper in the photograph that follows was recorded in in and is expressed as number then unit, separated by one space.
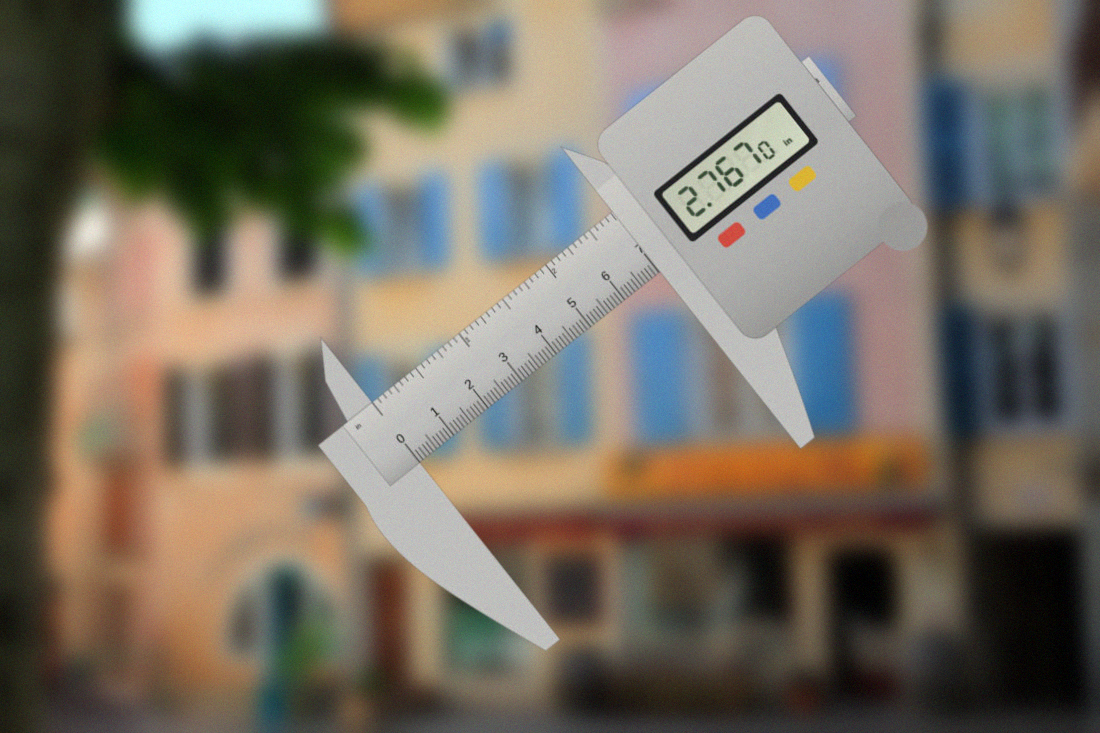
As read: 2.7670 in
